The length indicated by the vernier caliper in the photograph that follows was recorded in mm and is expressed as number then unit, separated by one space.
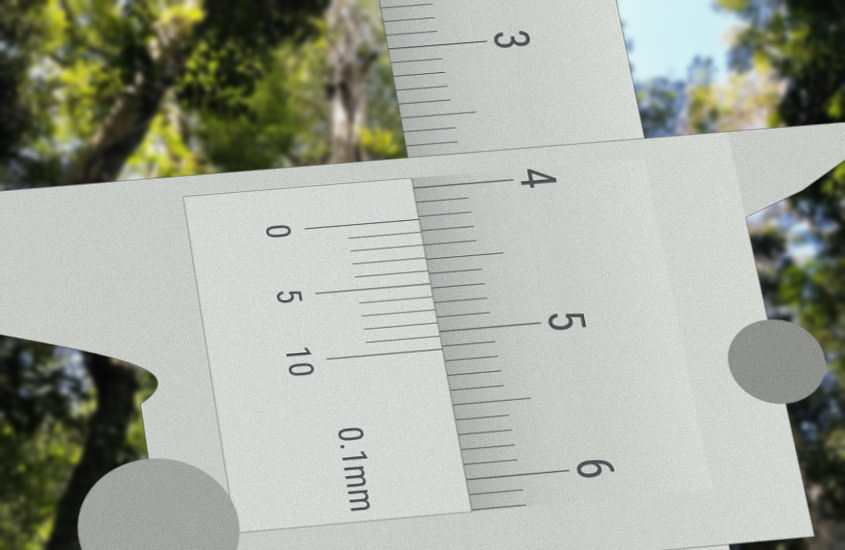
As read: 42.2 mm
